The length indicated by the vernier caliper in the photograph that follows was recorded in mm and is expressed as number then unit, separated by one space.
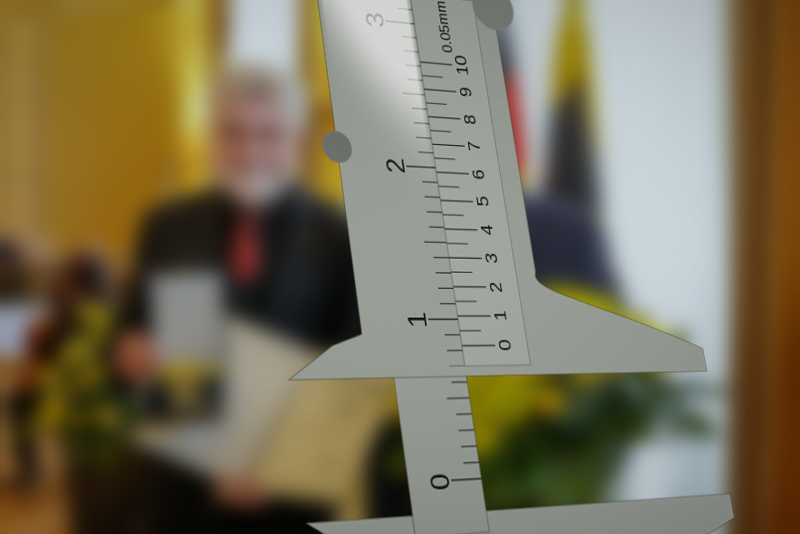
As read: 8.3 mm
